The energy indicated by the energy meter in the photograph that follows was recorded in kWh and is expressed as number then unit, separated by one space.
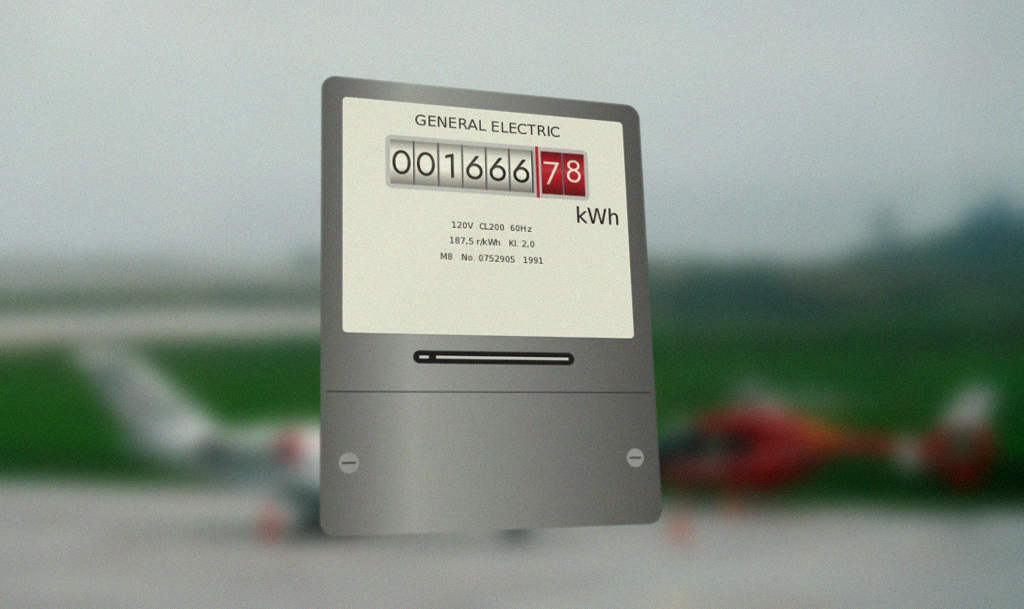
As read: 1666.78 kWh
